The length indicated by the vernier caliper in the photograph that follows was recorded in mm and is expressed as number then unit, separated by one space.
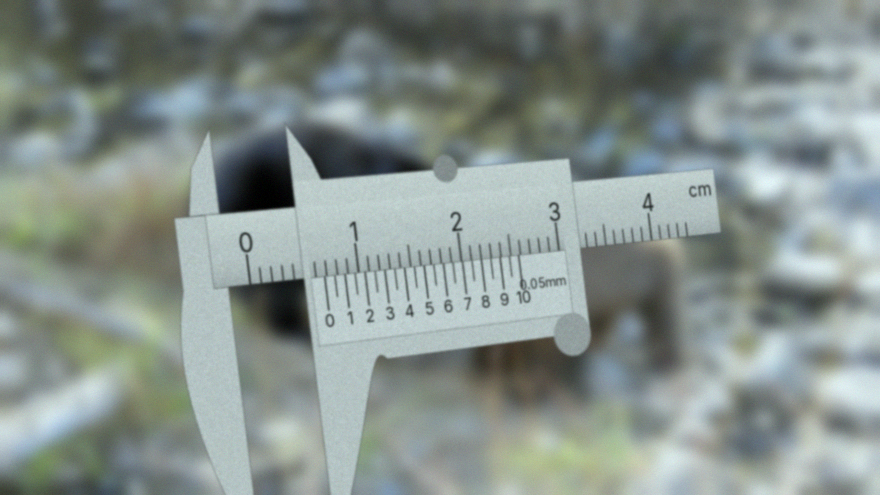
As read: 6.8 mm
